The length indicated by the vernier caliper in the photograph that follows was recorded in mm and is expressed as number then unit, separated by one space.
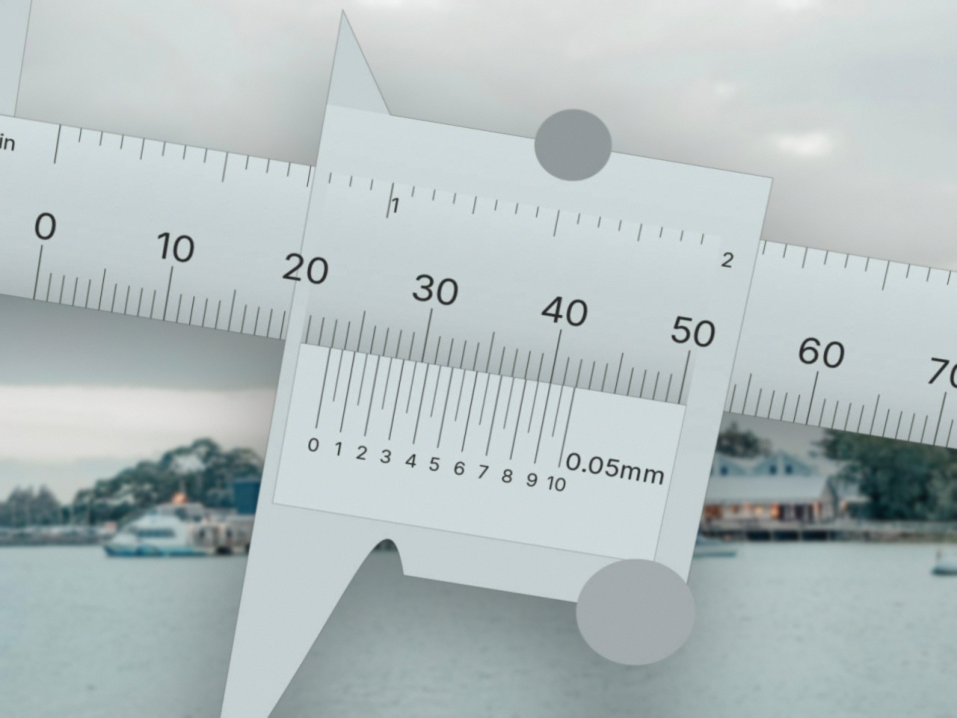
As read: 22.9 mm
